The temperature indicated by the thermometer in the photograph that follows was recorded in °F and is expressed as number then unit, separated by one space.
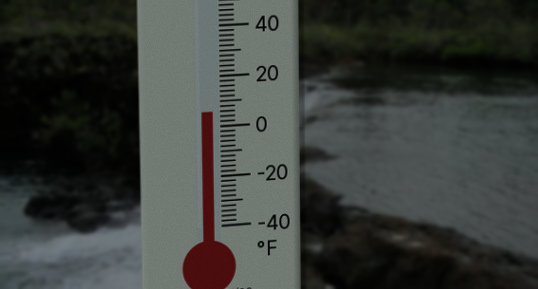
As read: 6 °F
